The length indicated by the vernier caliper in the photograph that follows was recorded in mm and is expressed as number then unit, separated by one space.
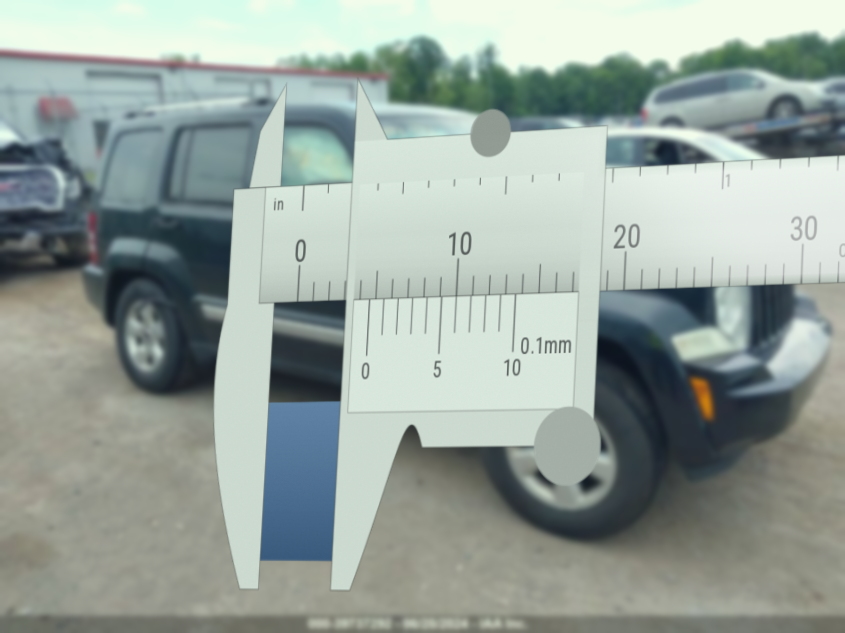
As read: 4.6 mm
